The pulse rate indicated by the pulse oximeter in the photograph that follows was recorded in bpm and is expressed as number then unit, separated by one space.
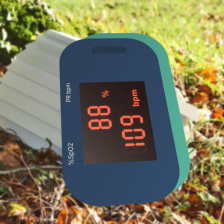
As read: 109 bpm
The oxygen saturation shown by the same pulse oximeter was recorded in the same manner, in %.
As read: 88 %
